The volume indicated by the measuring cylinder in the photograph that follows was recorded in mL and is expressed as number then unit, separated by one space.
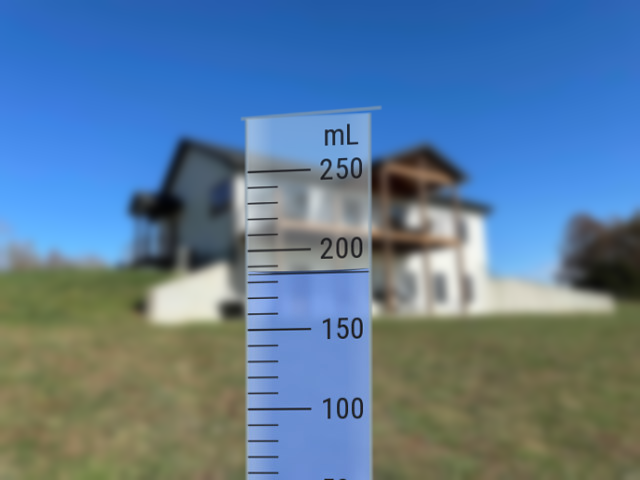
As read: 185 mL
